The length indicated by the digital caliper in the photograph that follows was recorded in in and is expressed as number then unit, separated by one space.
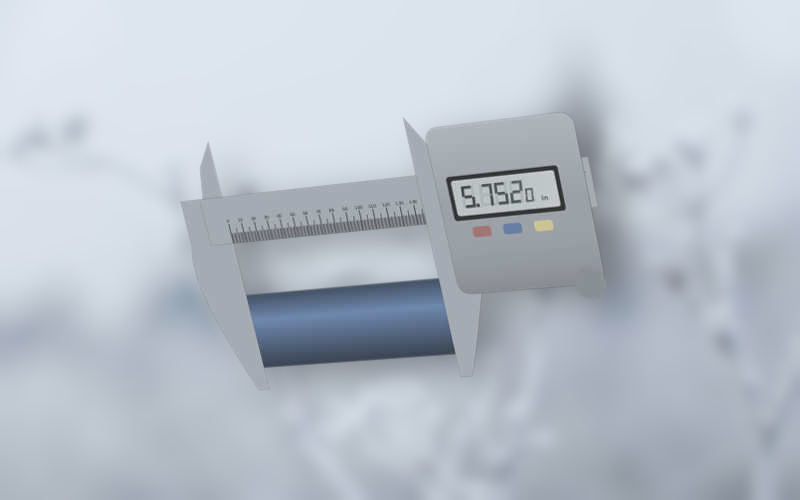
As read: 5.7520 in
